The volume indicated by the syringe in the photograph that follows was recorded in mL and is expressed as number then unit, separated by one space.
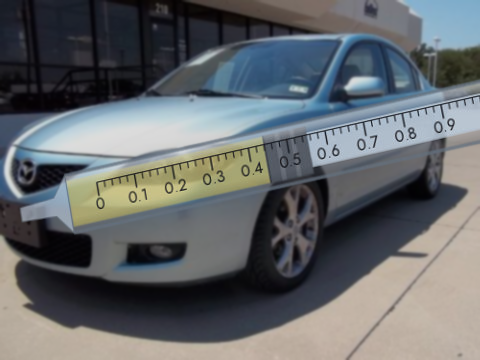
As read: 0.44 mL
